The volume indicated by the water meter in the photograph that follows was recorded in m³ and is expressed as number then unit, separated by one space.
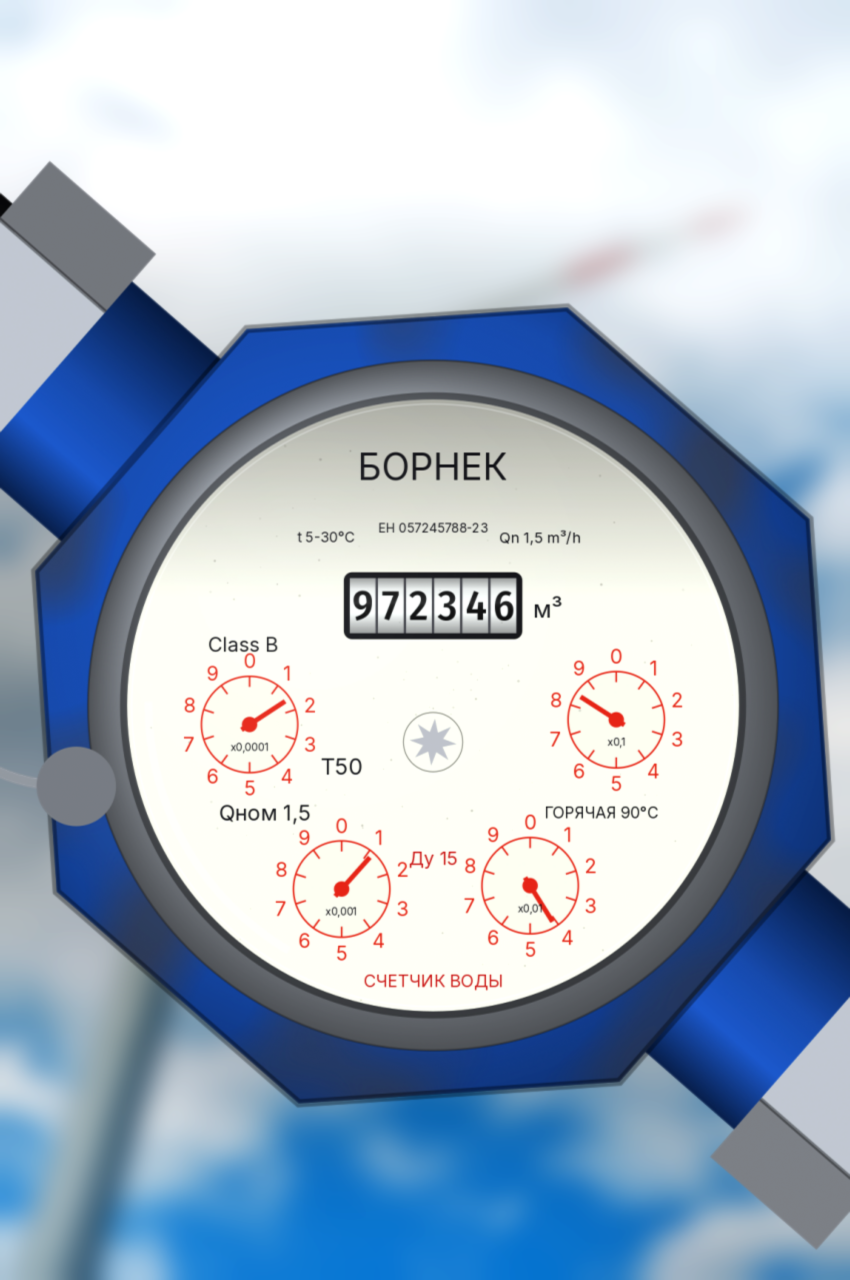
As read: 972346.8411 m³
